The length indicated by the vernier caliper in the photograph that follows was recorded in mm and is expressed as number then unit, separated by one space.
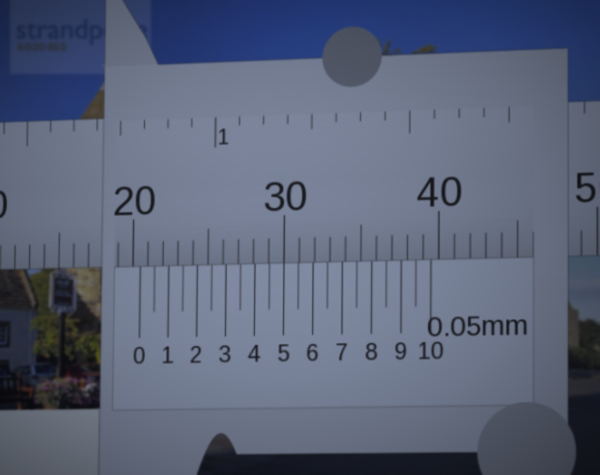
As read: 20.5 mm
